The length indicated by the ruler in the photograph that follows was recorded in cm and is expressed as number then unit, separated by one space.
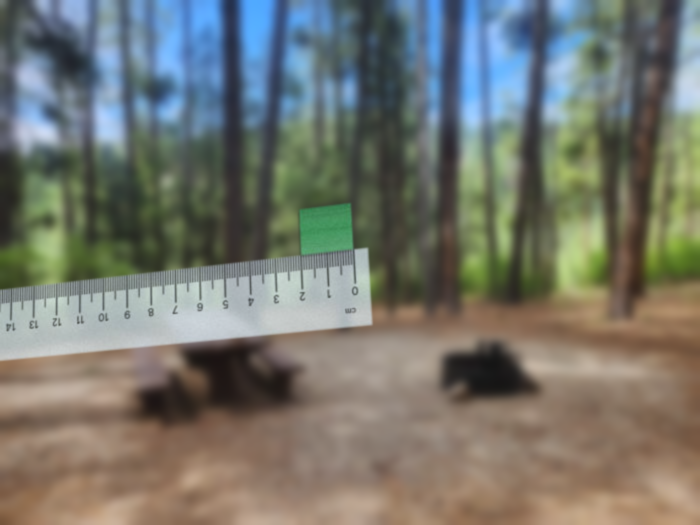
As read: 2 cm
